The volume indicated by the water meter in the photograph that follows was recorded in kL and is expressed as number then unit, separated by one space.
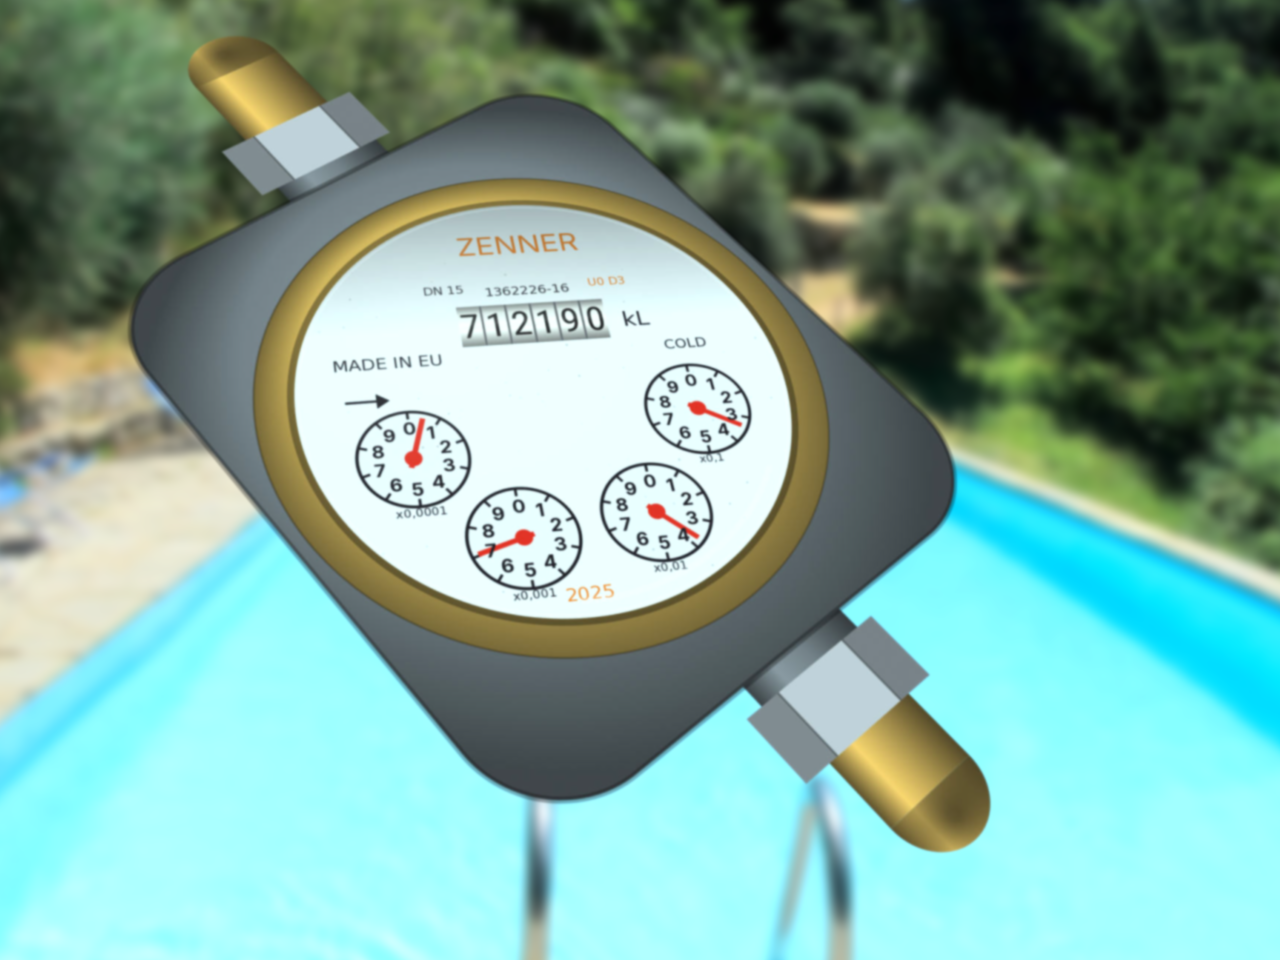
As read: 712190.3370 kL
